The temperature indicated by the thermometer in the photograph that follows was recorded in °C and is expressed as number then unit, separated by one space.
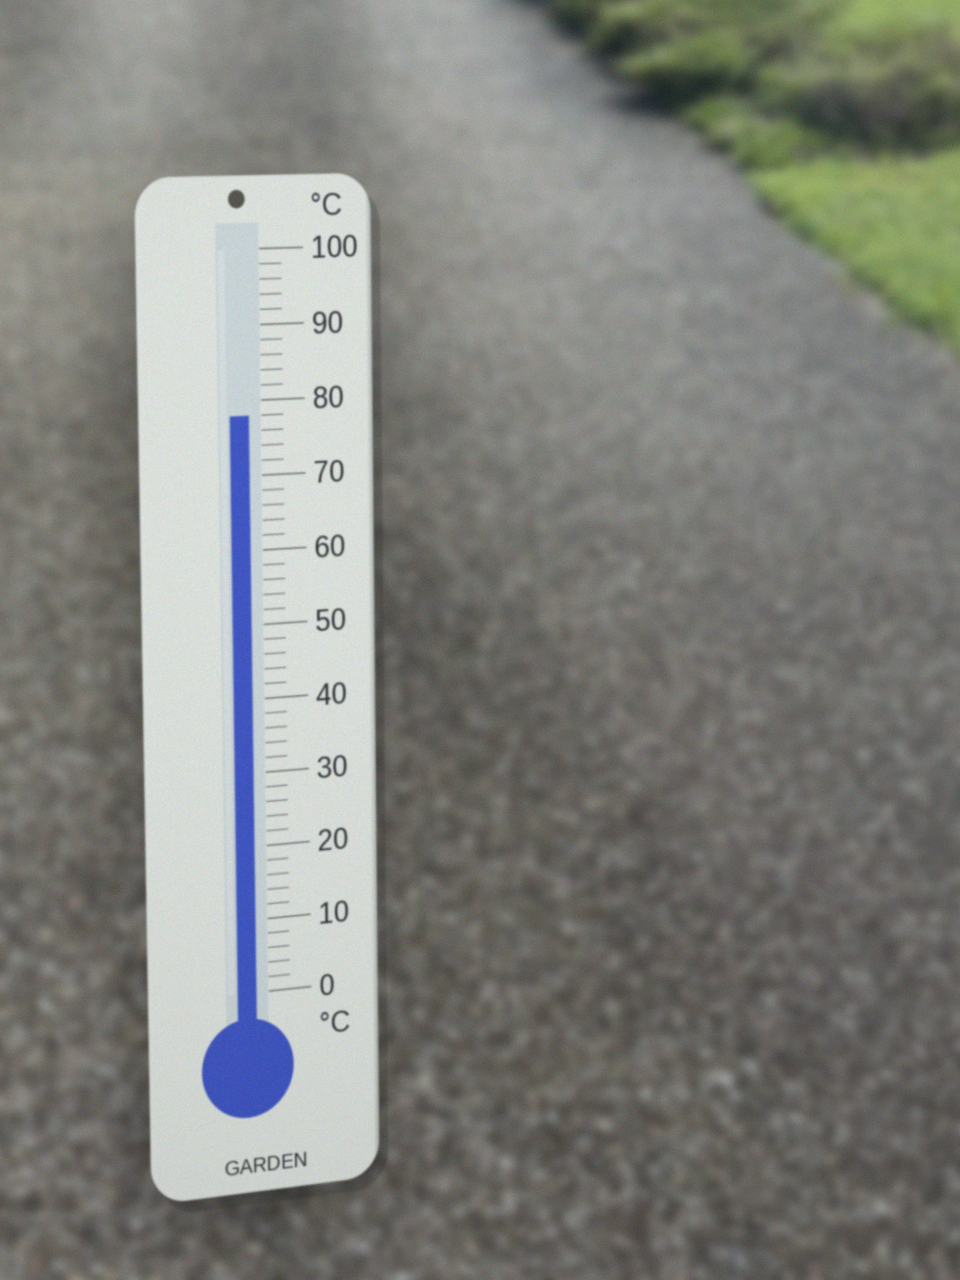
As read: 78 °C
